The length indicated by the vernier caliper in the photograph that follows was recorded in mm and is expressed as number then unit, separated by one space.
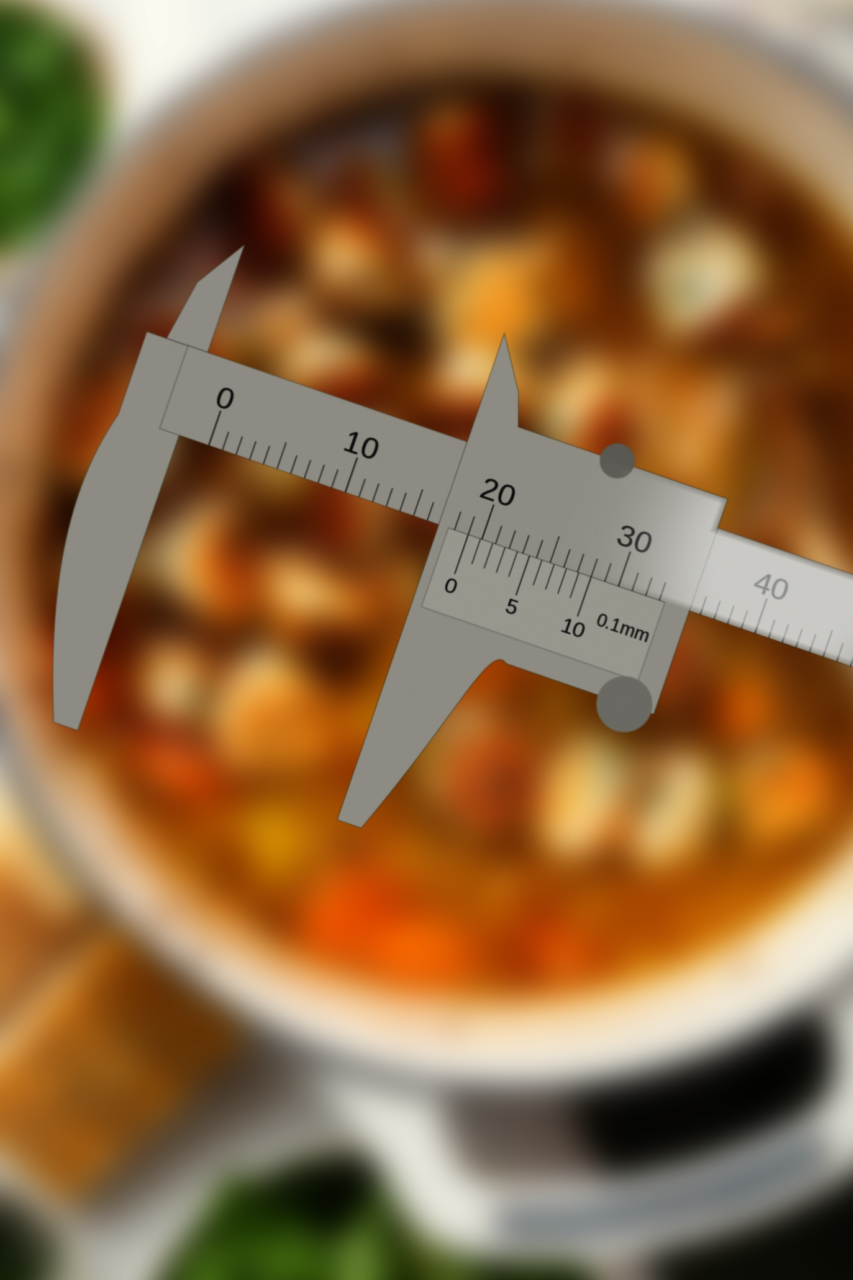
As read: 19.0 mm
